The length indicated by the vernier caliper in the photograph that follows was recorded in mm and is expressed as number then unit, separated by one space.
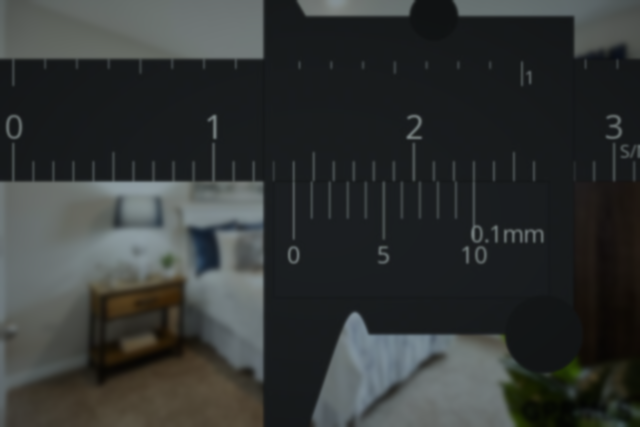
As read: 14.0 mm
